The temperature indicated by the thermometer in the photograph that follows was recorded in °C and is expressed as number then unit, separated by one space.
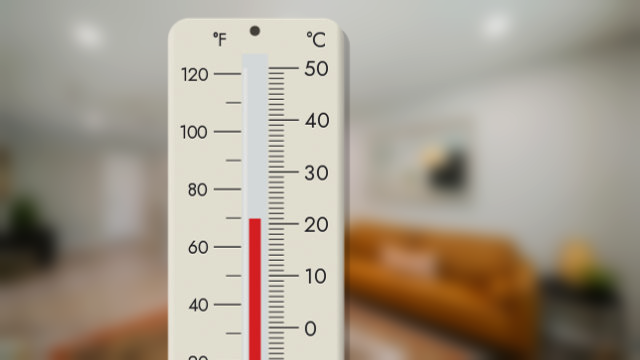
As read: 21 °C
